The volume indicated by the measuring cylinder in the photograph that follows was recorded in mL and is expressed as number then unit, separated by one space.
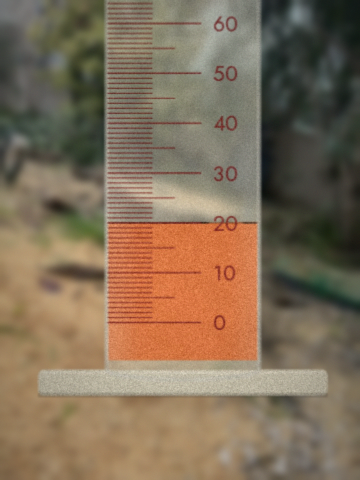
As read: 20 mL
